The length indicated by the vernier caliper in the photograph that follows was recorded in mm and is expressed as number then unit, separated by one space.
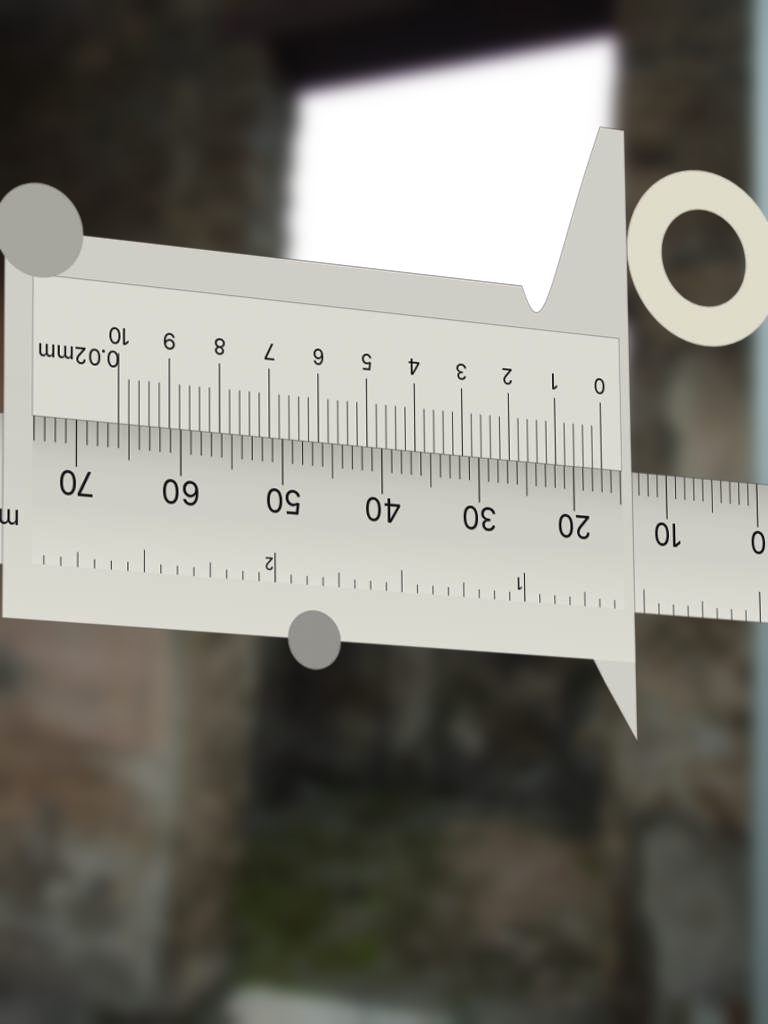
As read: 17.0 mm
